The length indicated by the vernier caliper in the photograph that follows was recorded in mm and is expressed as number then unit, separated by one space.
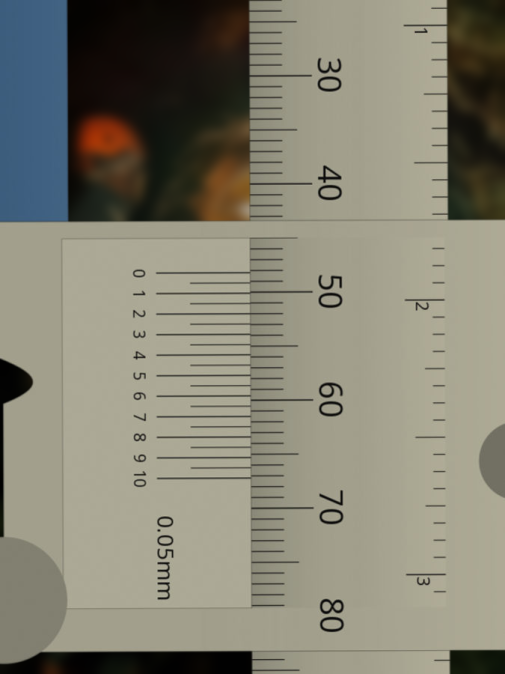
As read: 48.2 mm
